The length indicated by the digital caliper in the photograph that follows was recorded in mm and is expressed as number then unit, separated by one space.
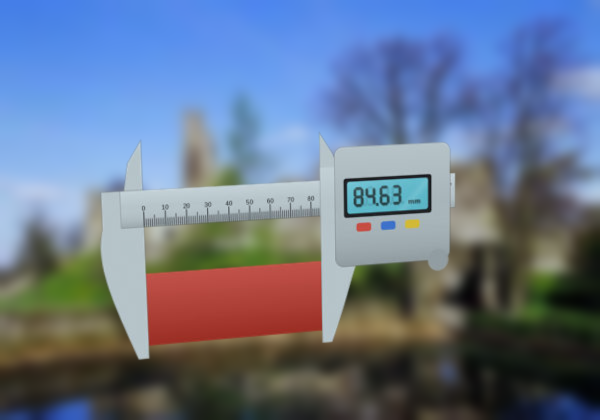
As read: 84.63 mm
